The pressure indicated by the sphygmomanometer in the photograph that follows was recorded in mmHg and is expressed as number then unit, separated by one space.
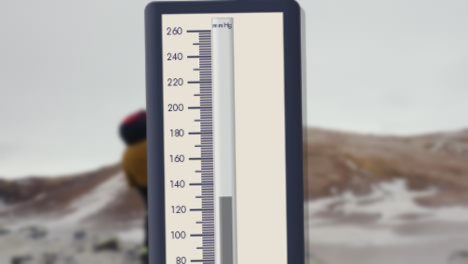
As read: 130 mmHg
